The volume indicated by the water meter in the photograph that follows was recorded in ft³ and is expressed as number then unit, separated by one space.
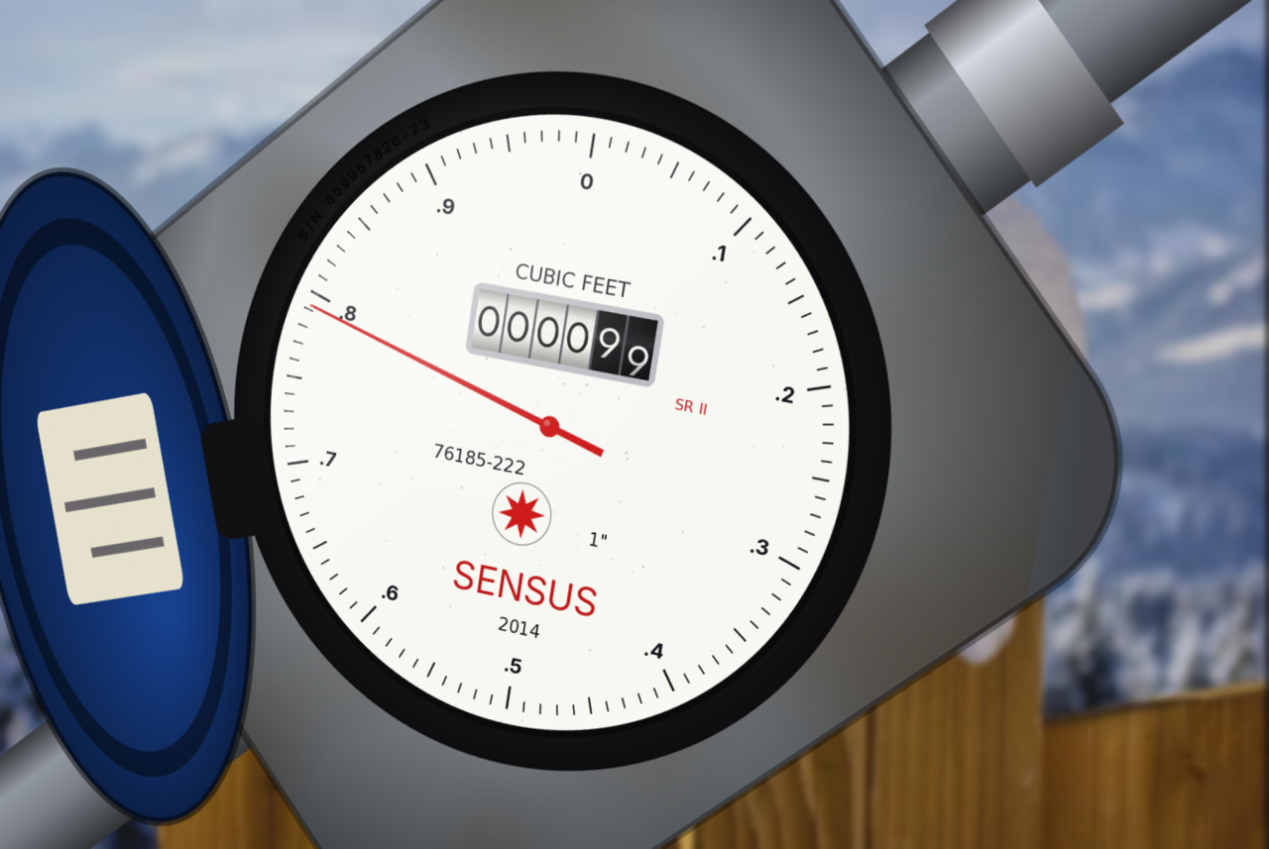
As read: 98.79 ft³
